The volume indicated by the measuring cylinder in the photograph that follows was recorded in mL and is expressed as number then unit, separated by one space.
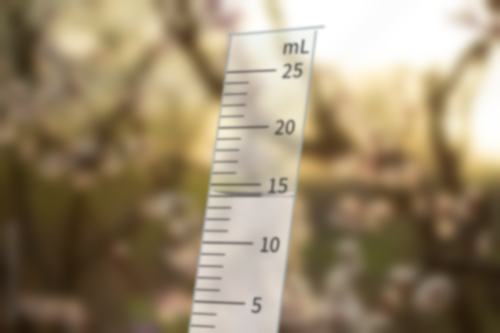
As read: 14 mL
